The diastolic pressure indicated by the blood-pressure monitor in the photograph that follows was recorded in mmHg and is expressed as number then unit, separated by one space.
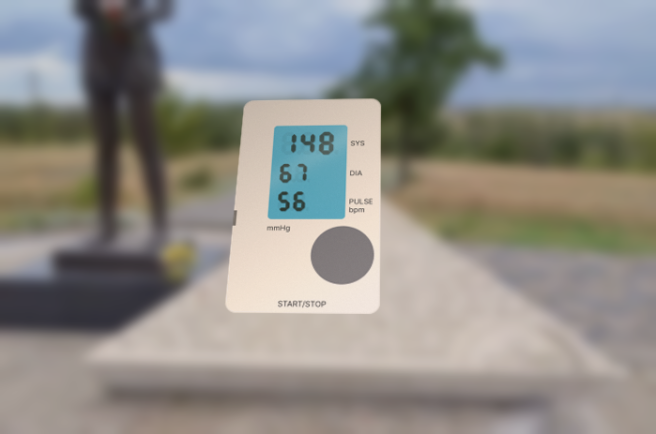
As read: 67 mmHg
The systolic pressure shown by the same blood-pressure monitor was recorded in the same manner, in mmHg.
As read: 148 mmHg
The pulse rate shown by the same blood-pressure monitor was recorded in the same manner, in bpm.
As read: 56 bpm
